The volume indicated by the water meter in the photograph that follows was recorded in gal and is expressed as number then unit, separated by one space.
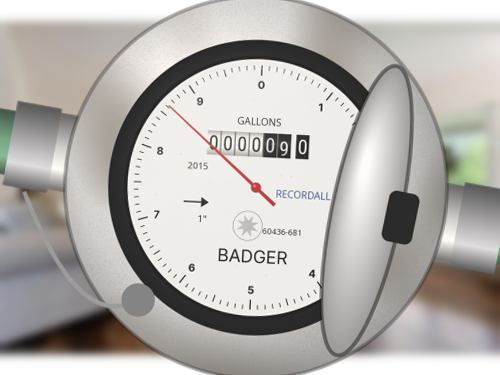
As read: 88.6 gal
